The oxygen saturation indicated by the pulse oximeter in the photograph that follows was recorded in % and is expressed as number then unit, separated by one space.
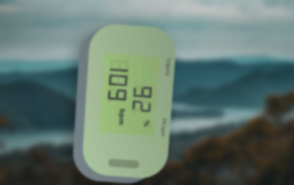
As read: 92 %
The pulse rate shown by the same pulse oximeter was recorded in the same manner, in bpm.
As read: 109 bpm
